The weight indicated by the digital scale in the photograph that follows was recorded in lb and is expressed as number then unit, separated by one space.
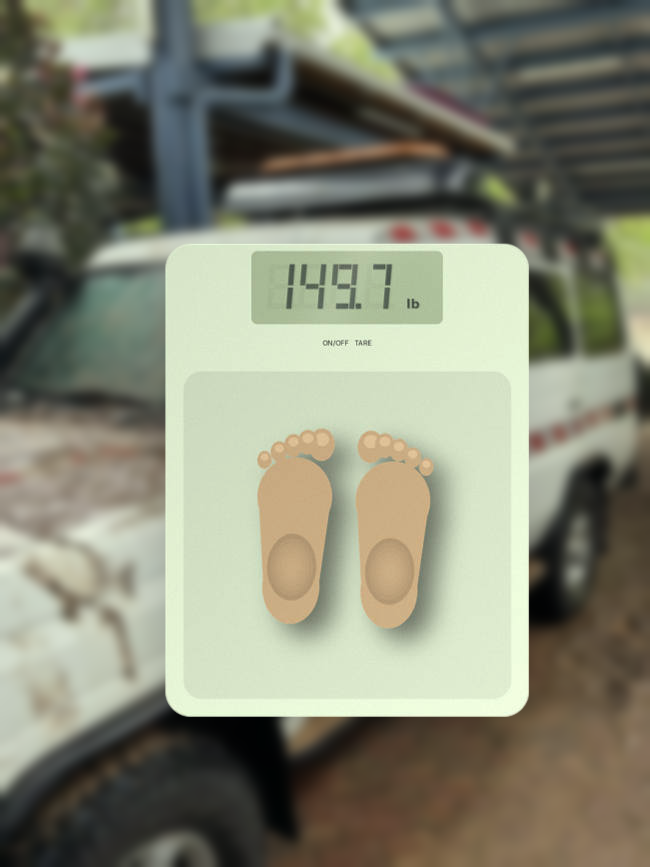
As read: 149.7 lb
